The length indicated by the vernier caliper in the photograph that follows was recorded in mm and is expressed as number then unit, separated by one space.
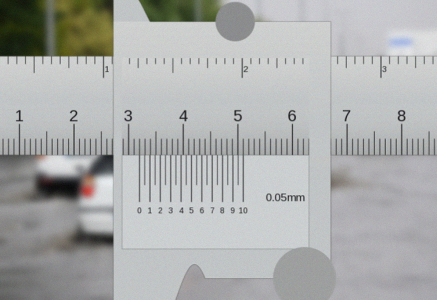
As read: 32.0 mm
